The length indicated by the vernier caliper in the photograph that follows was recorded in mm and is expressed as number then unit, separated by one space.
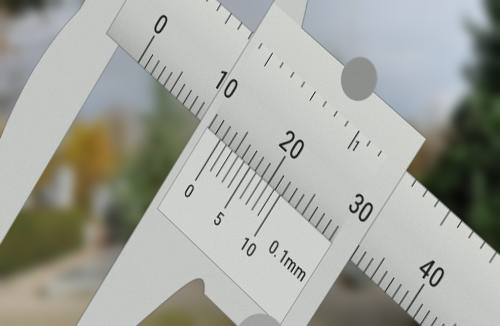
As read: 12.8 mm
